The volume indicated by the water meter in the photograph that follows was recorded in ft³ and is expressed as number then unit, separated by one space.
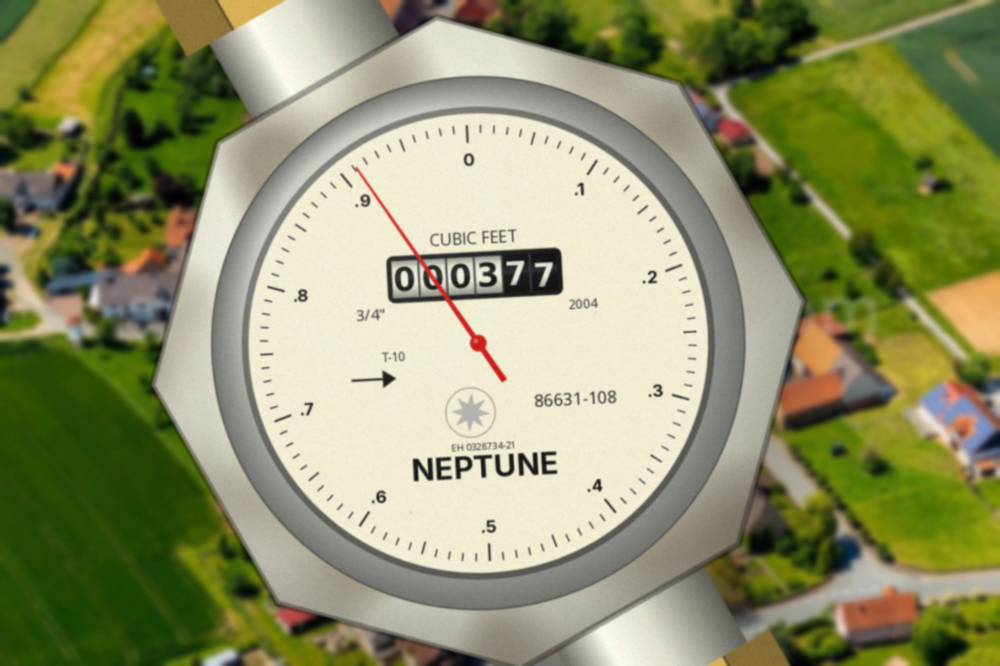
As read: 376.91 ft³
